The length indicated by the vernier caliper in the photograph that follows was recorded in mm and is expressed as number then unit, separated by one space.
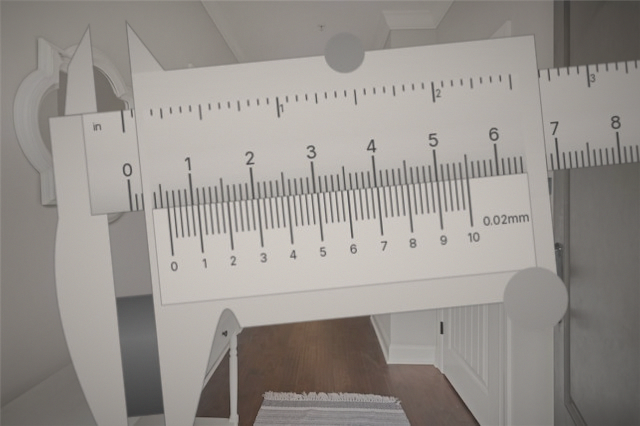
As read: 6.0 mm
